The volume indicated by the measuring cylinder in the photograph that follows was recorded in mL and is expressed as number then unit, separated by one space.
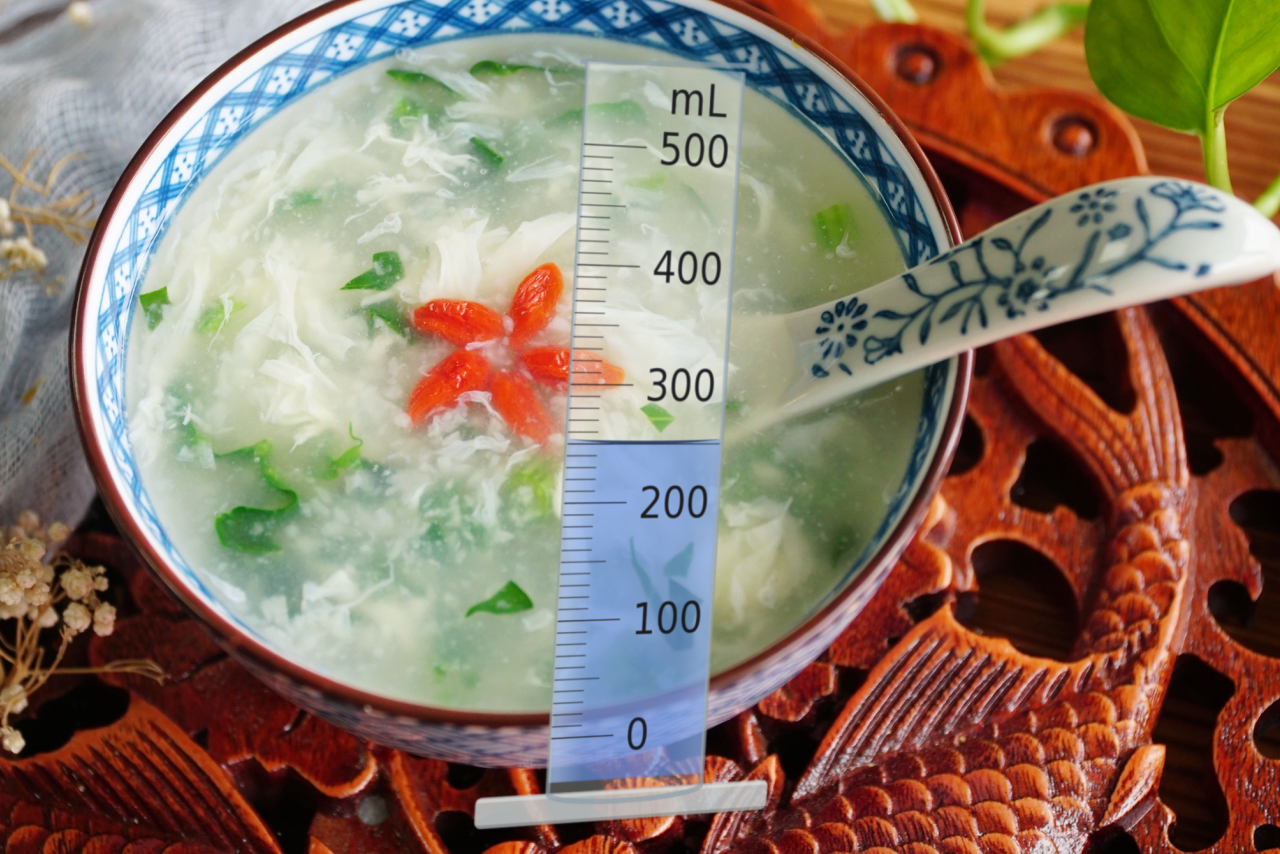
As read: 250 mL
